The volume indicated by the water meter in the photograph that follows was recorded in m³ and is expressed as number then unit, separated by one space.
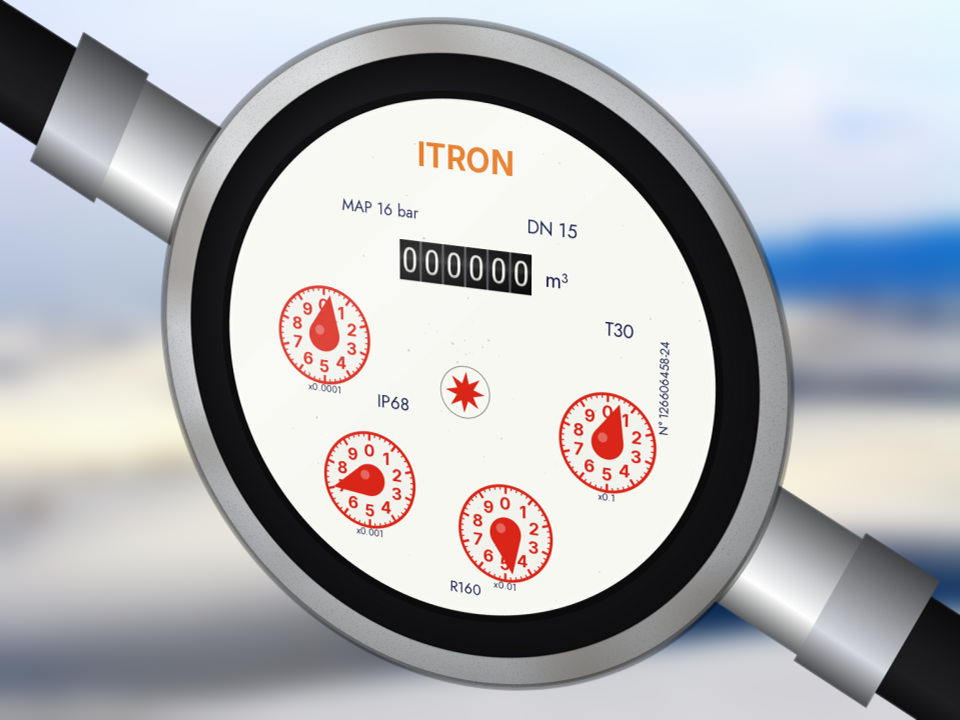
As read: 0.0470 m³
